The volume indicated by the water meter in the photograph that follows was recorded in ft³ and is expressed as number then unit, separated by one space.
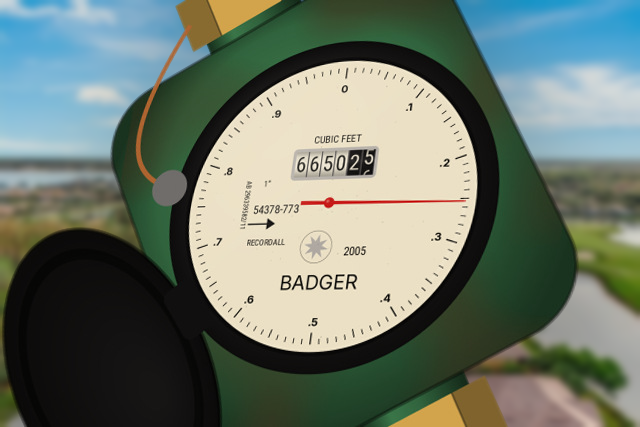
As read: 665025.25 ft³
